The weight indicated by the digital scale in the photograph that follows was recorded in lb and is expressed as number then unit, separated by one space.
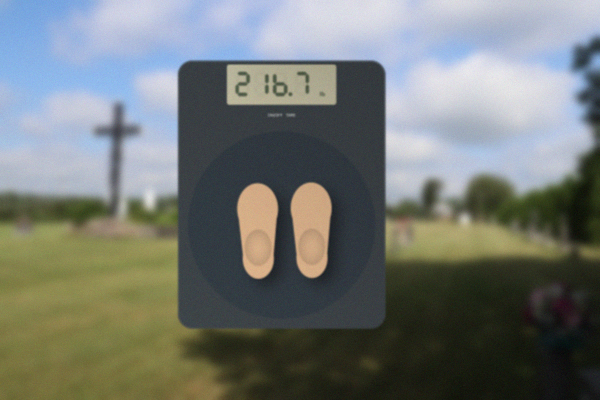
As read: 216.7 lb
